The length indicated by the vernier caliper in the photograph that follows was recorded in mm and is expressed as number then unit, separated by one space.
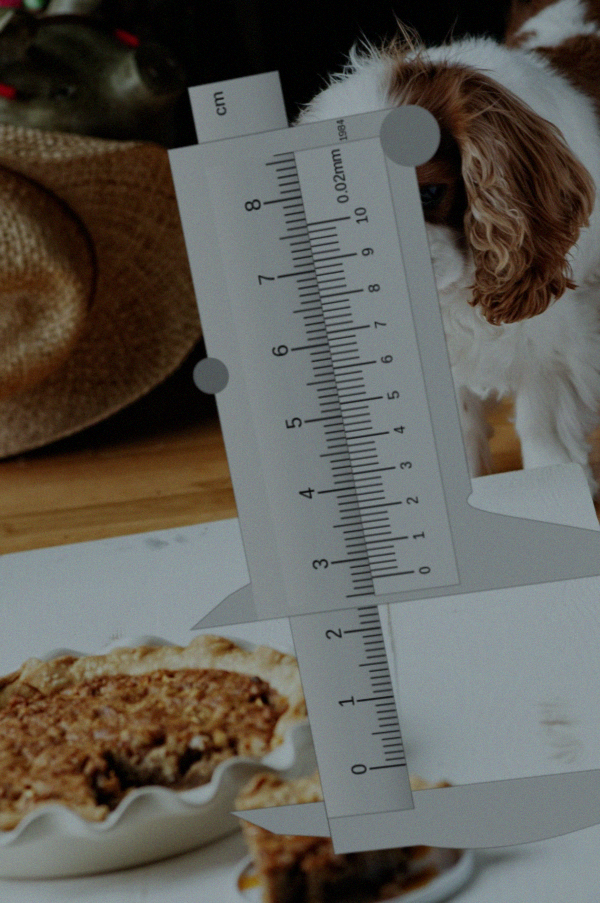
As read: 27.2 mm
